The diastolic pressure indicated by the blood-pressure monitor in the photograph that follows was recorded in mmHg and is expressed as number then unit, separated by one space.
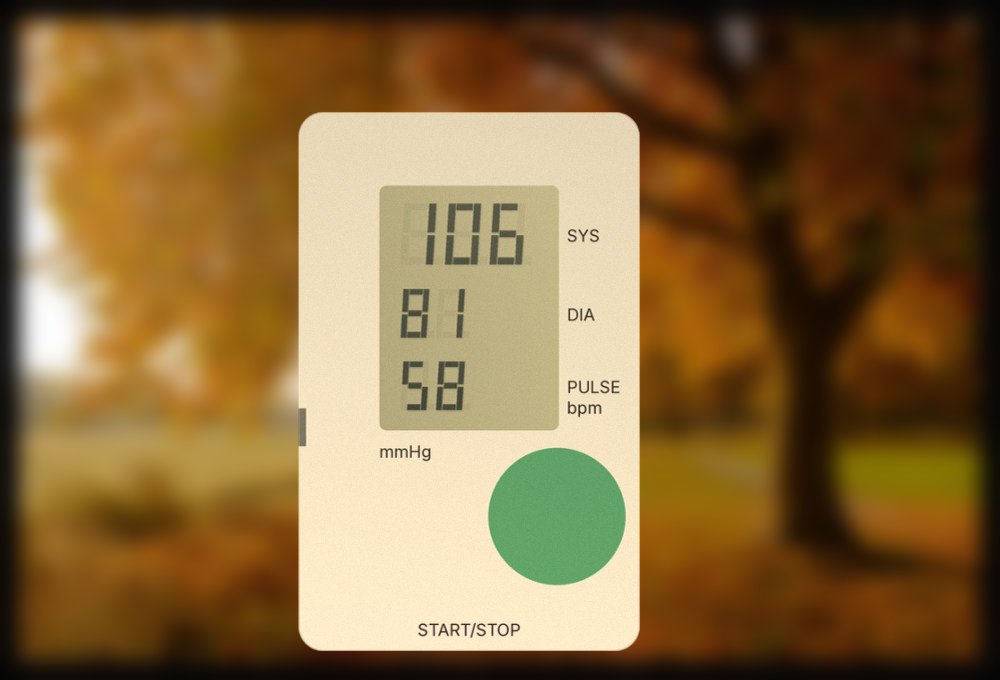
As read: 81 mmHg
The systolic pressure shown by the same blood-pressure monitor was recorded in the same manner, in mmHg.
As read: 106 mmHg
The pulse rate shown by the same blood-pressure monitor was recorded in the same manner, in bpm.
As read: 58 bpm
